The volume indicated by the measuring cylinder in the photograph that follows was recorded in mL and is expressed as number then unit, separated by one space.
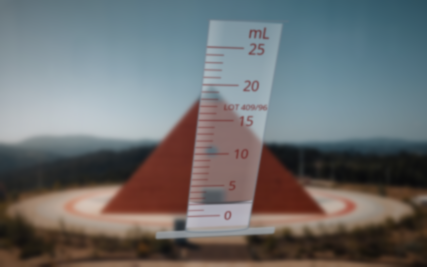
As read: 2 mL
